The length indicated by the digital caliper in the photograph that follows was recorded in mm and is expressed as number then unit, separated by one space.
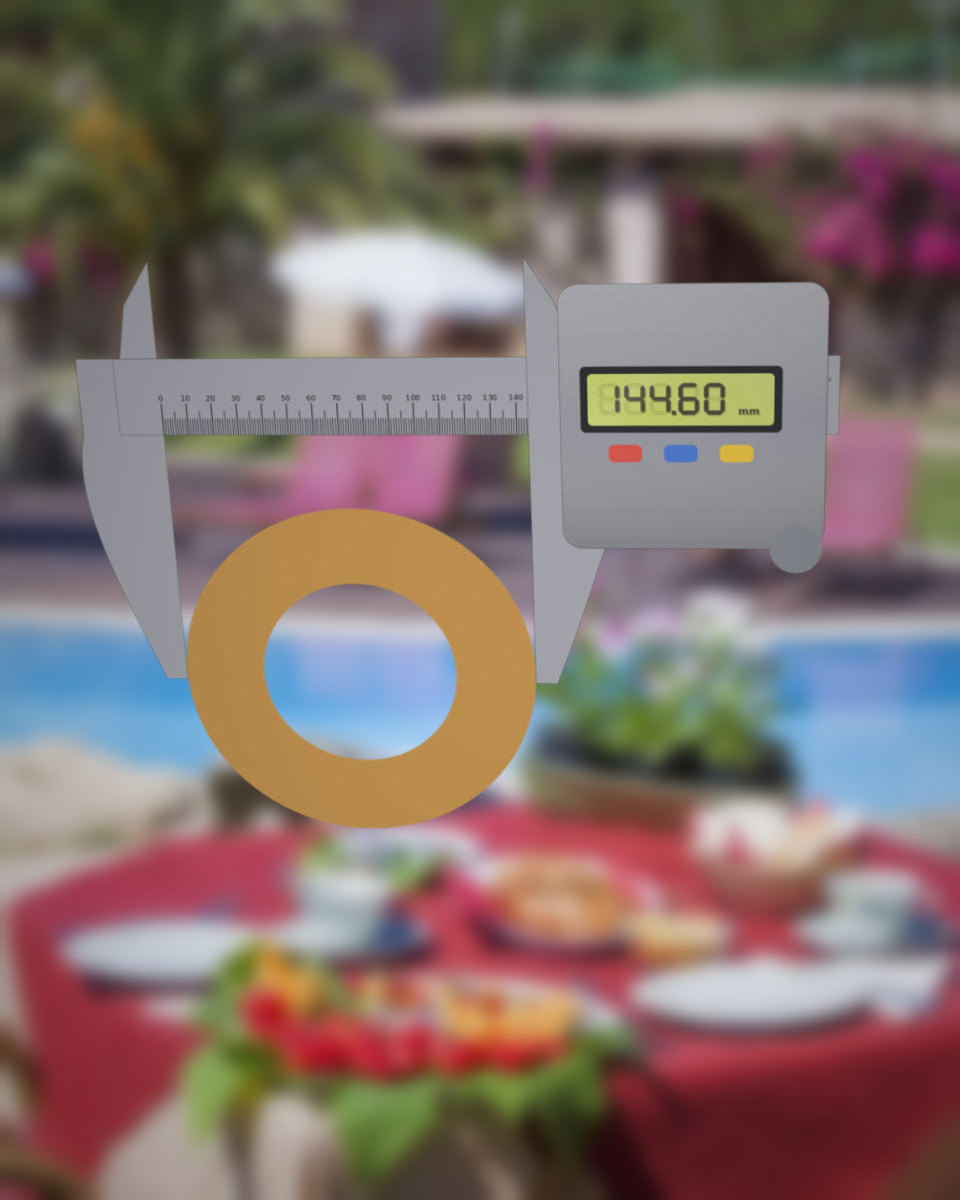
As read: 144.60 mm
